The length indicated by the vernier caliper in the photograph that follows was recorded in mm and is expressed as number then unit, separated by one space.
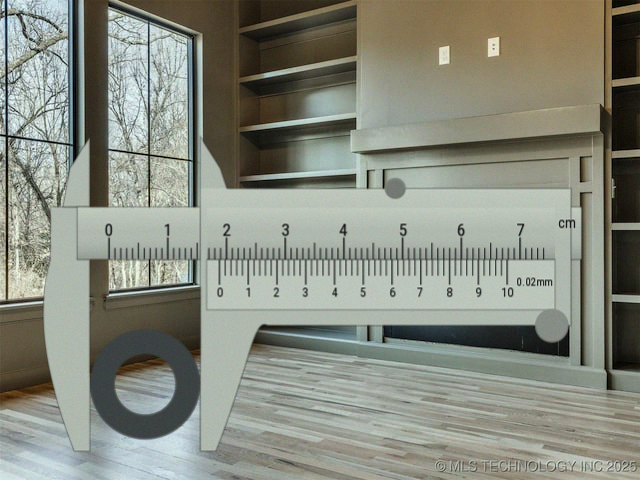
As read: 18.8 mm
